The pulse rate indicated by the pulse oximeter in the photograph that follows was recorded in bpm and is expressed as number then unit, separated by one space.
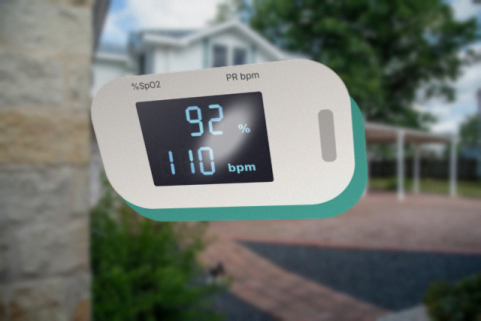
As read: 110 bpm
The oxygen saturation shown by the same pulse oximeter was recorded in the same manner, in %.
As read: 92 %
